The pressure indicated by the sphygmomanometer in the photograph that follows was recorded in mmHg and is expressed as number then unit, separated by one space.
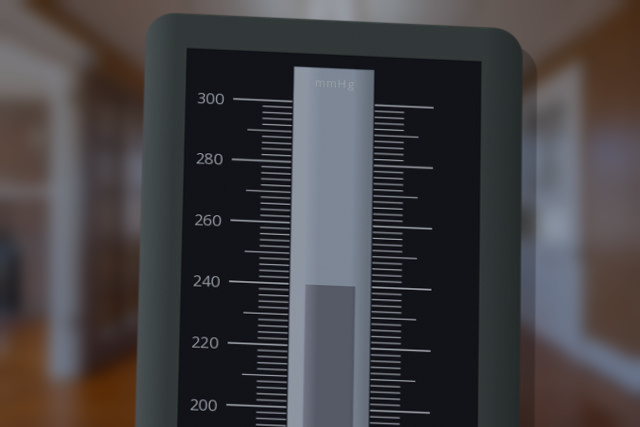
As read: 240 mmHg
